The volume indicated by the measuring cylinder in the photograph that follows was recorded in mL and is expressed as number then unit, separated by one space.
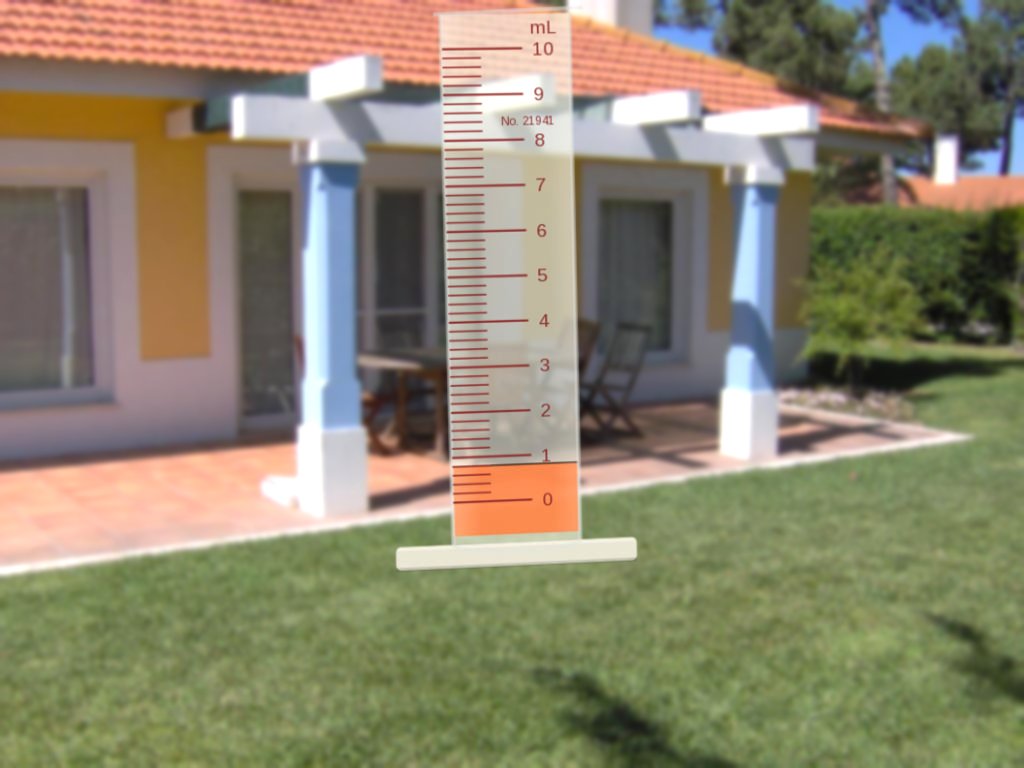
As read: 0.8 mL
